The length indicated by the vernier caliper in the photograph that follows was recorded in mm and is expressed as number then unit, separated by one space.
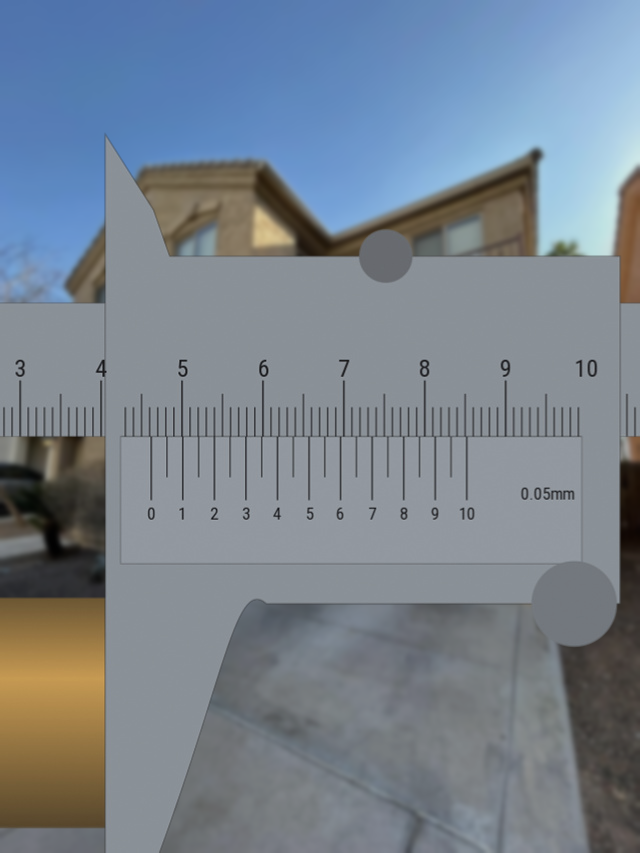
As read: 46.2 mm
